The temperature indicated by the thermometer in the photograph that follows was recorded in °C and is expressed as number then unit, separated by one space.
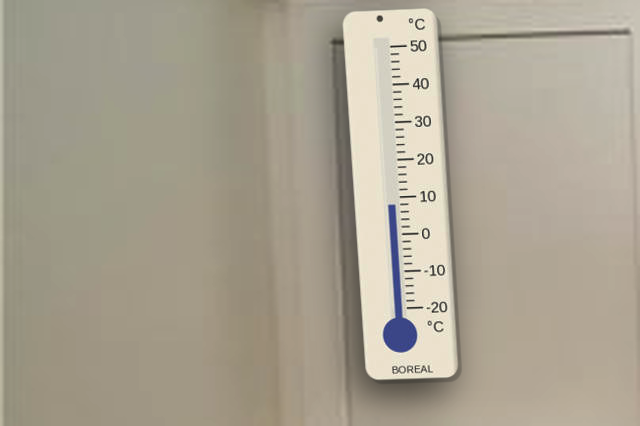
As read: 8 °C
